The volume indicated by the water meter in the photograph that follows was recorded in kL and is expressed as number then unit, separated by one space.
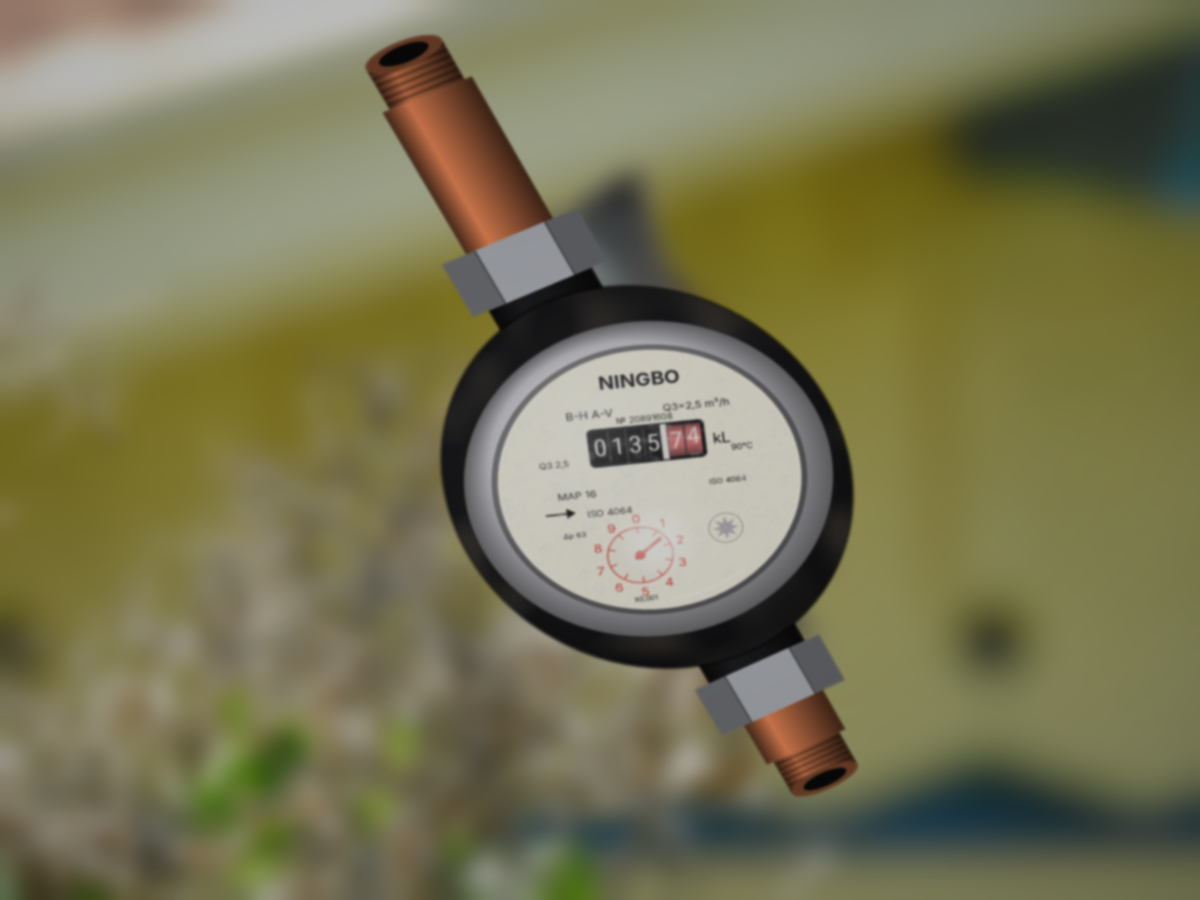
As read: 135.741 kL
